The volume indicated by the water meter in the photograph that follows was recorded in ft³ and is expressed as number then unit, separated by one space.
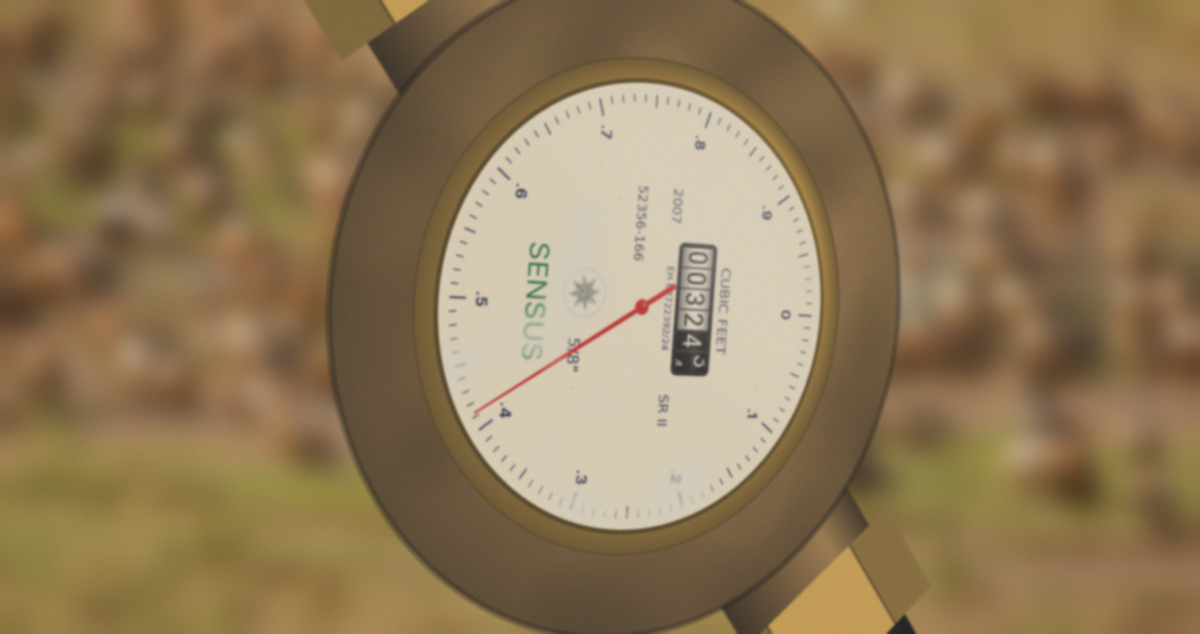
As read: 3243.41 ft³
